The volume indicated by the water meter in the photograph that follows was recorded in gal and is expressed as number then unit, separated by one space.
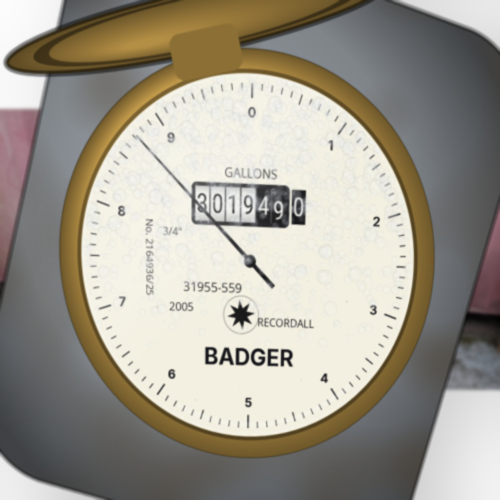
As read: 3019488.7 gal
